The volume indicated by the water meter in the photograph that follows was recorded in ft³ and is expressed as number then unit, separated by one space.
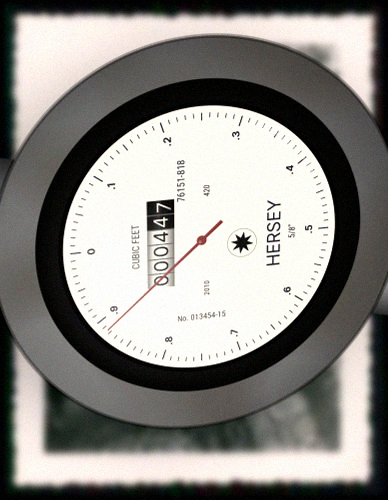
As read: 446.88 ft³
